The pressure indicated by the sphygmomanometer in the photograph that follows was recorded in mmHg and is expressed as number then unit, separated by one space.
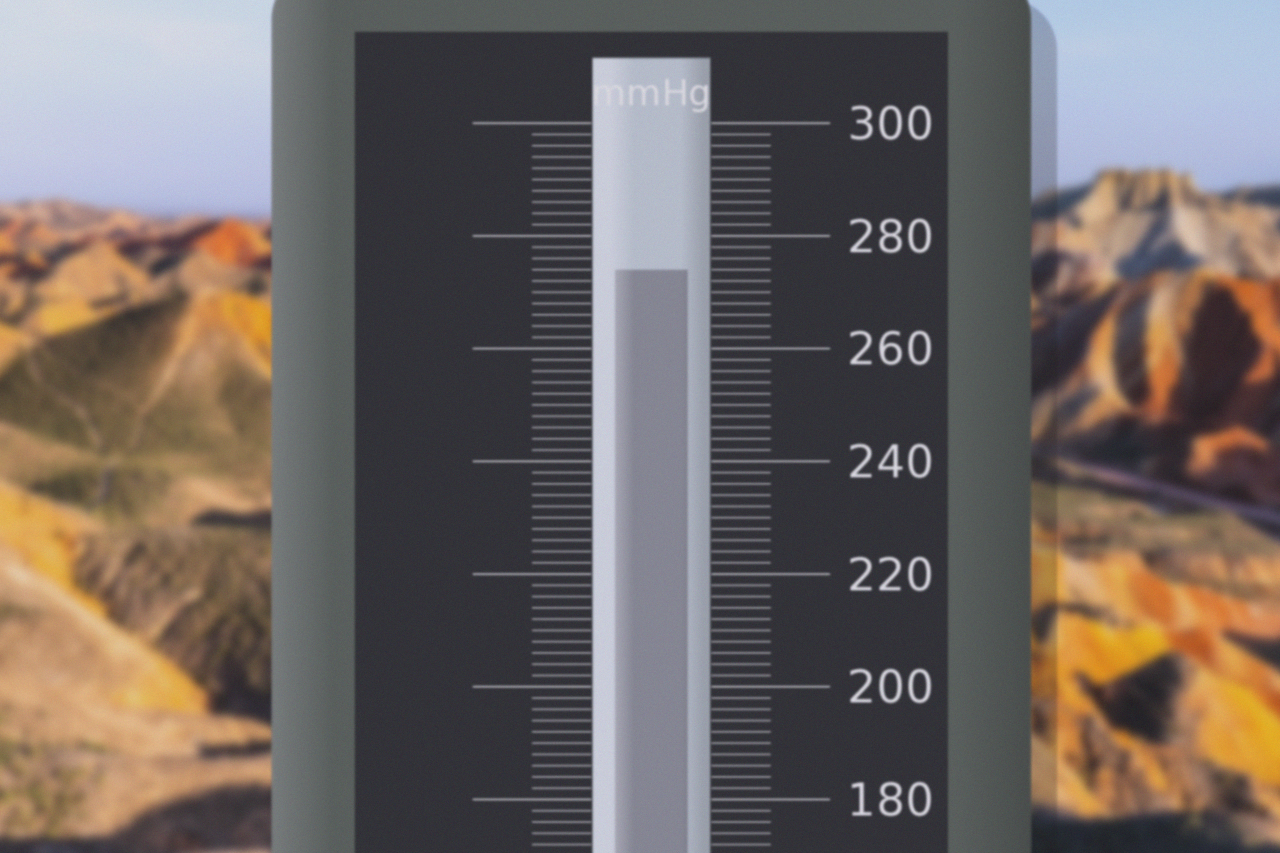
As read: 274 mmHg
